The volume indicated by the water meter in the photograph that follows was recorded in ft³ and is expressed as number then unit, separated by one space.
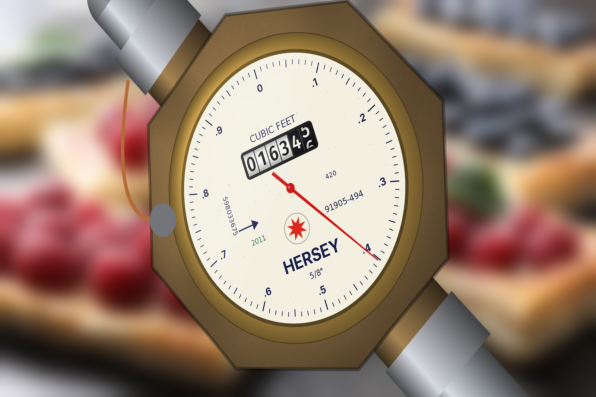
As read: 16345.40 ft³
